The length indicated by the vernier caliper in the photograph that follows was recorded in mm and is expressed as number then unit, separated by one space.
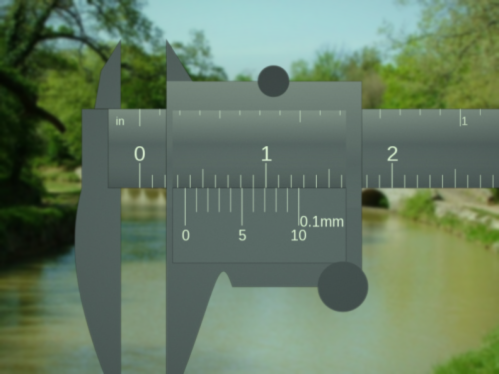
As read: 3.6 mm
